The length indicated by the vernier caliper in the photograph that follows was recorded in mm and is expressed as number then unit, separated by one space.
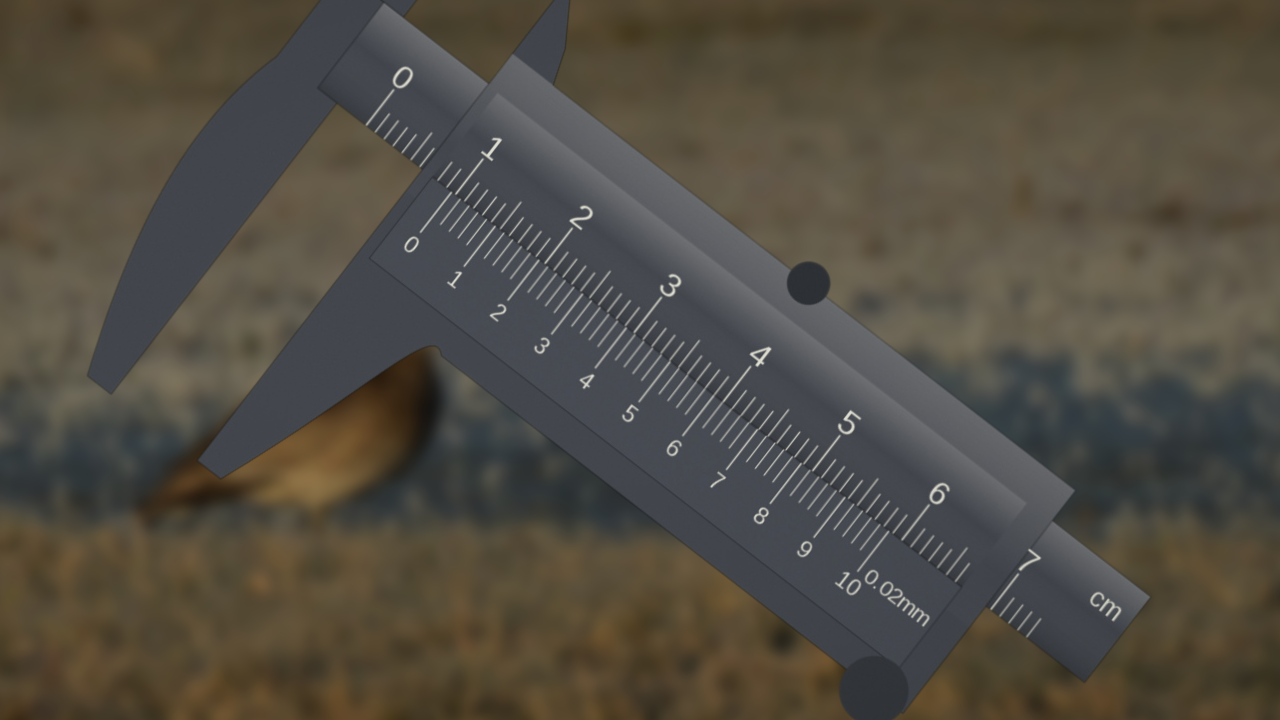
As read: 9.6 mm
